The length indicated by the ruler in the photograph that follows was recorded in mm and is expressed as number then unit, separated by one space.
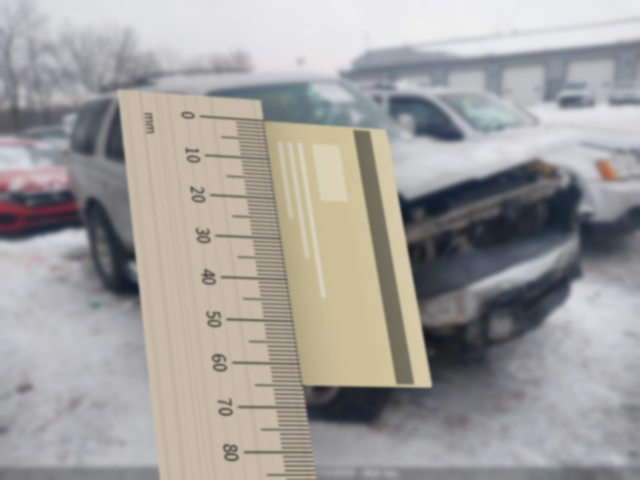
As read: 65 mm
